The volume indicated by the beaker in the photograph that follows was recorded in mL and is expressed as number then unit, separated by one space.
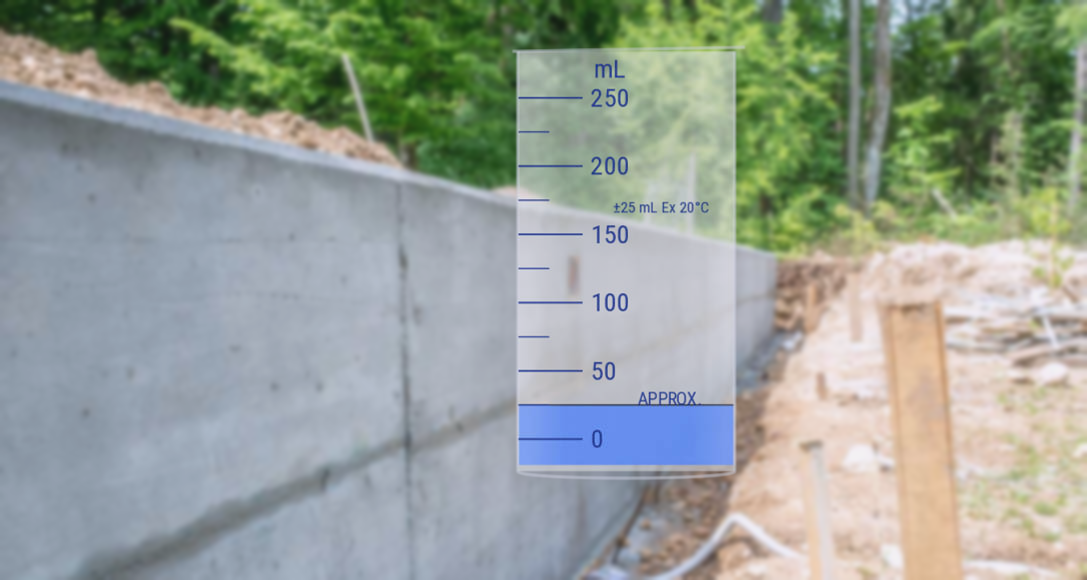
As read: 25 mL
